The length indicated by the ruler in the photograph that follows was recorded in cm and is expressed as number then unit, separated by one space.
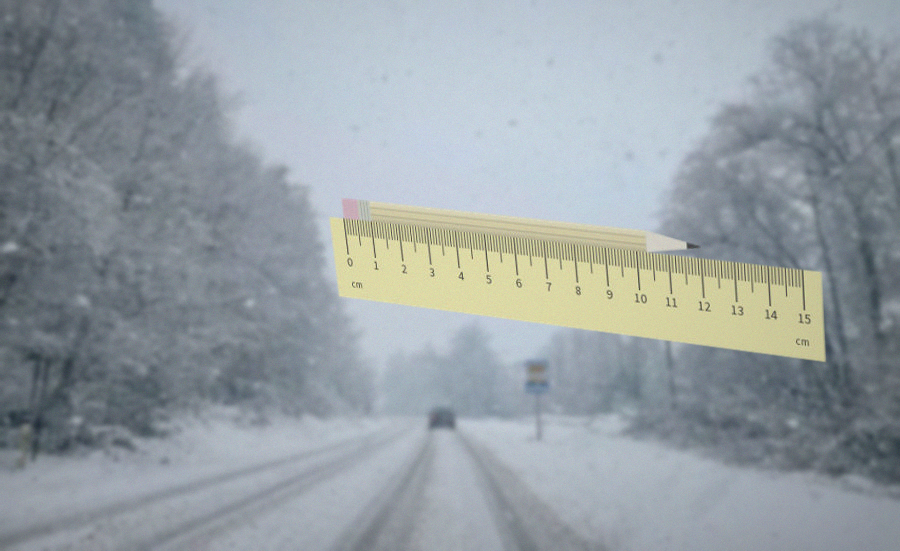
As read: 12 cm
